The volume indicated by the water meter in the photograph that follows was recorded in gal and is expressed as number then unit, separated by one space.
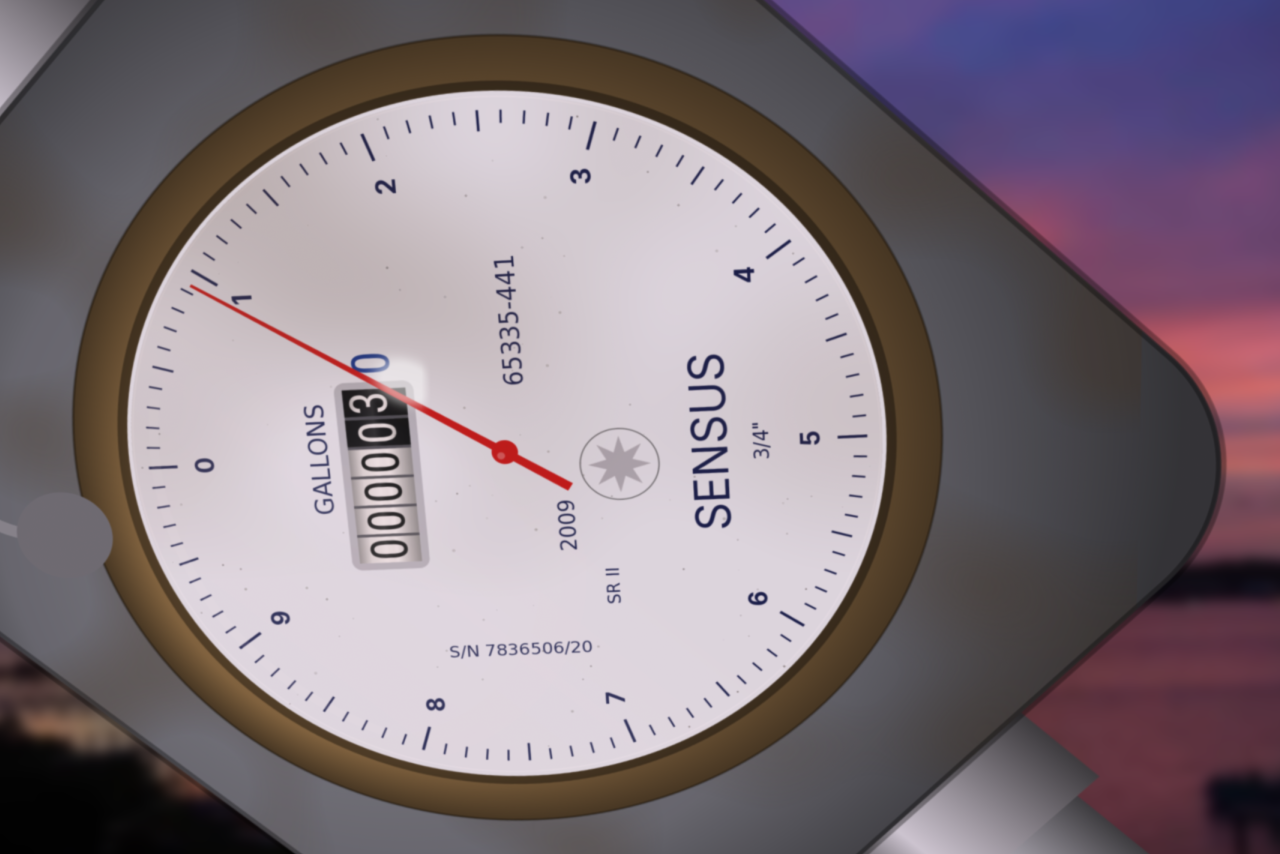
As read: 30.9 gal
